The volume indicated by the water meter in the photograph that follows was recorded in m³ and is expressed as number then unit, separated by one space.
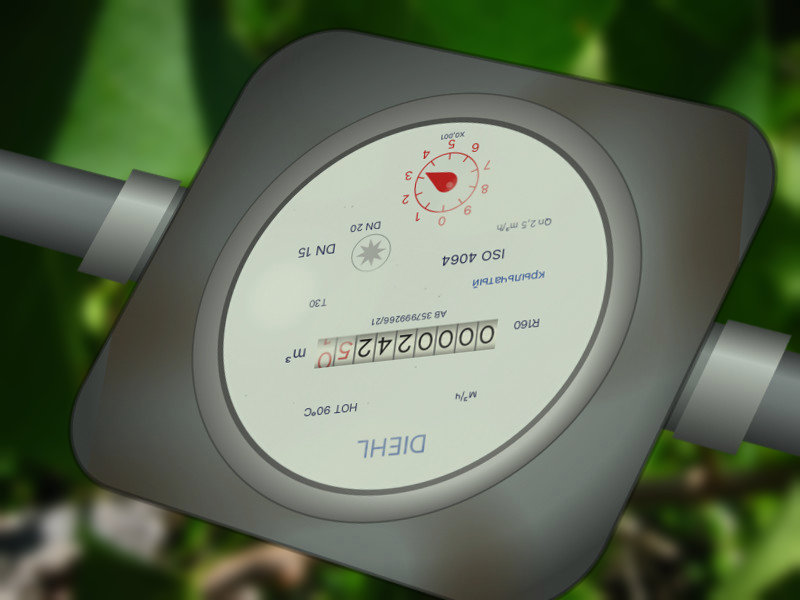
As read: 242.503 m³
